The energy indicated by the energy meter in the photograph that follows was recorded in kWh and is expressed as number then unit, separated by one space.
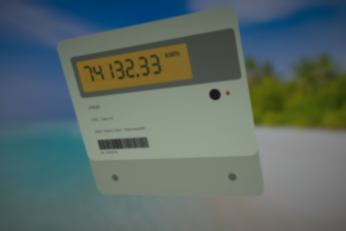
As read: 74132.33 kWh
